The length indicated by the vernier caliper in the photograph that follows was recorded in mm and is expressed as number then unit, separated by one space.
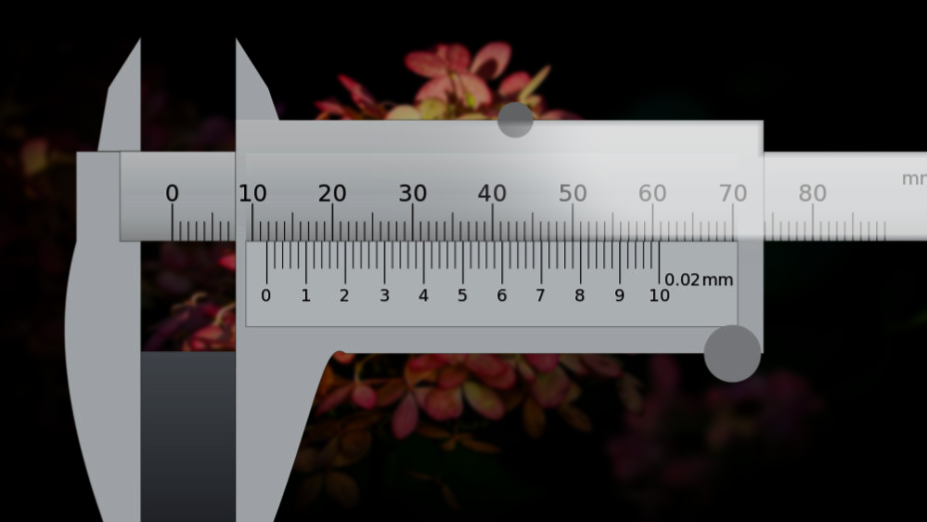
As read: 11.8 mm
